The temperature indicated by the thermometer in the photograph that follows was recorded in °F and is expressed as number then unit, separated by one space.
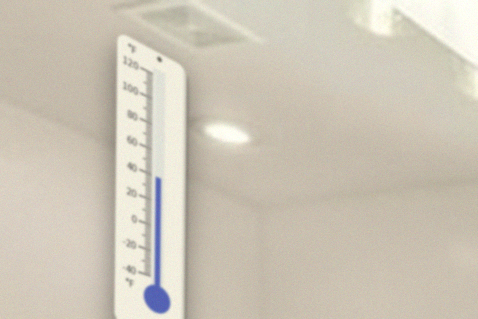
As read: 40 °F
